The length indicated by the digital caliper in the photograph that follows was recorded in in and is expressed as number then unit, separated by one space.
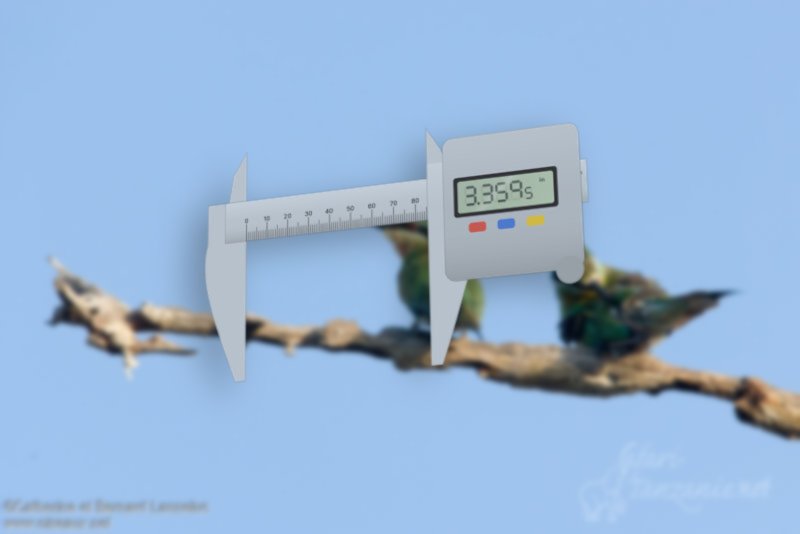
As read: 3.3595 in
